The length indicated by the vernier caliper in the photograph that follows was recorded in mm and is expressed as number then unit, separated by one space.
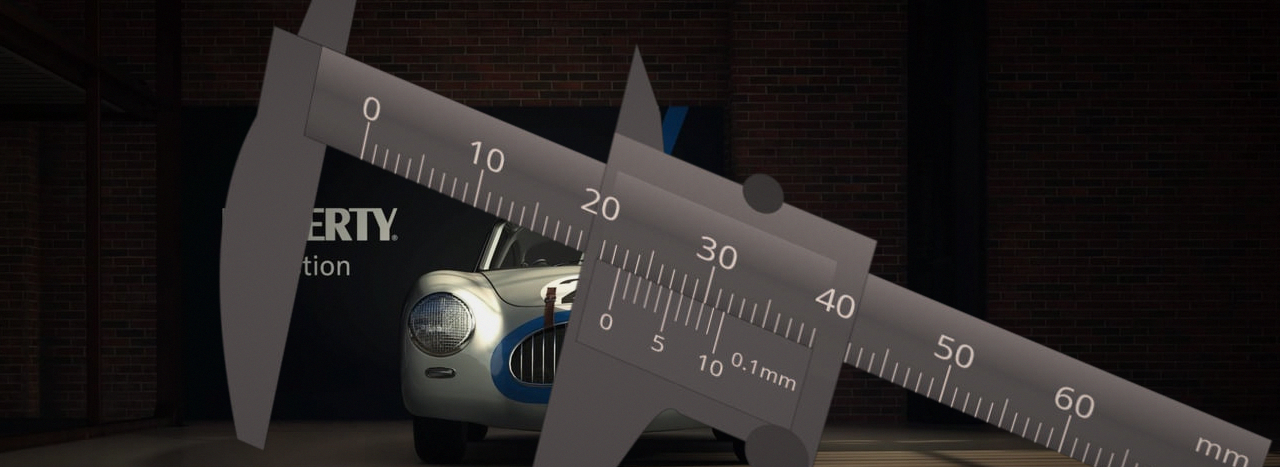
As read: 22.7 mm
